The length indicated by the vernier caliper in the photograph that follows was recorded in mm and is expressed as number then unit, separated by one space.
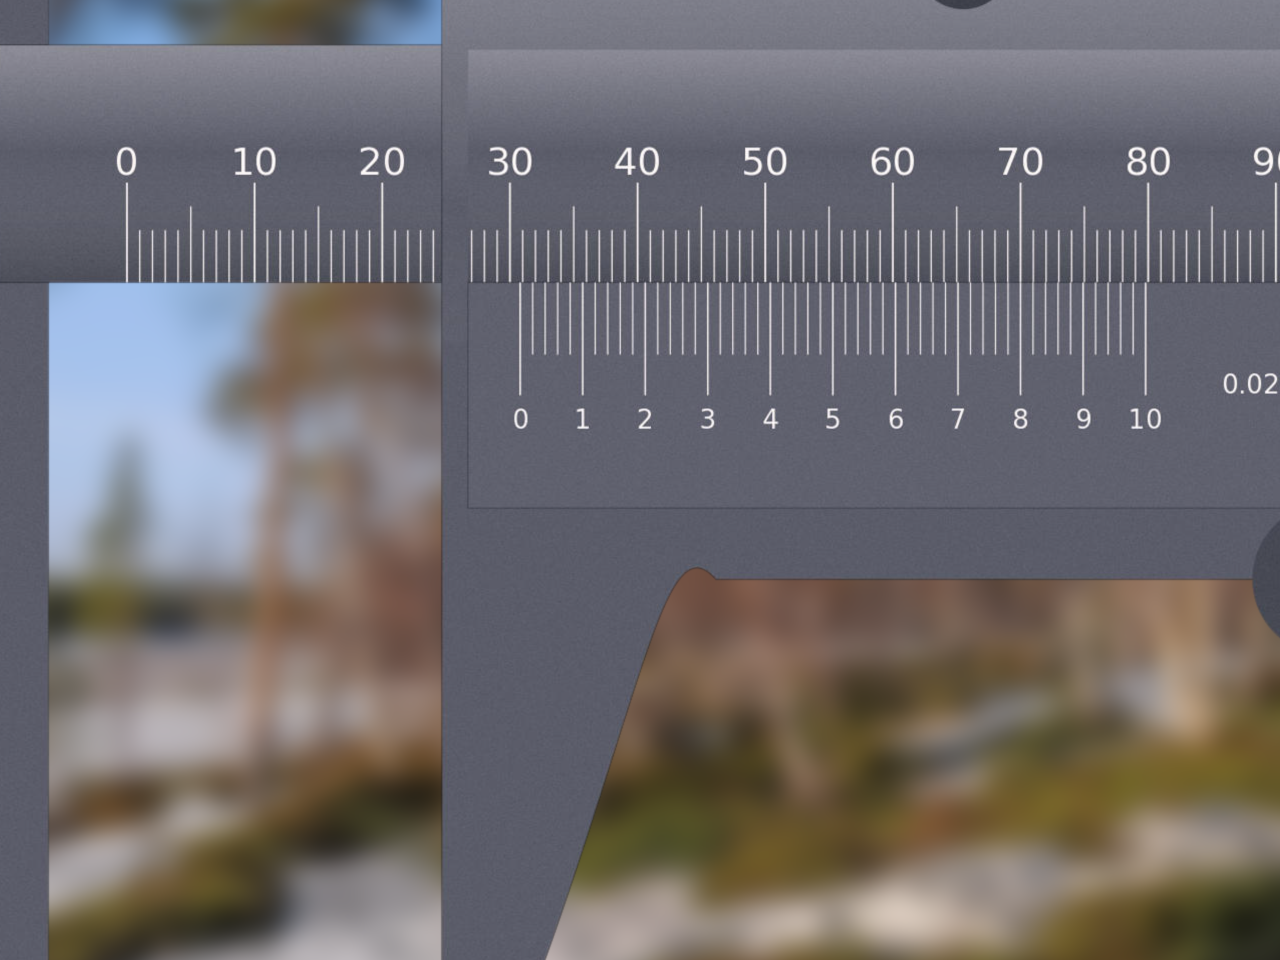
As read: 30.8 mm
